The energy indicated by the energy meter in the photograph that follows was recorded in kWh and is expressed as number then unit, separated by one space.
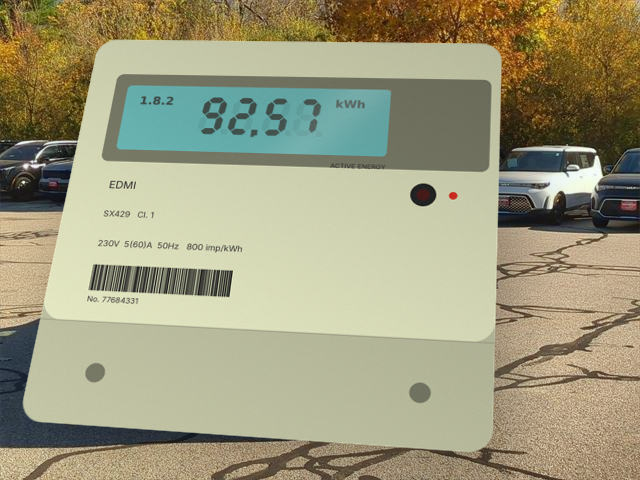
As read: 92.57 kWh
